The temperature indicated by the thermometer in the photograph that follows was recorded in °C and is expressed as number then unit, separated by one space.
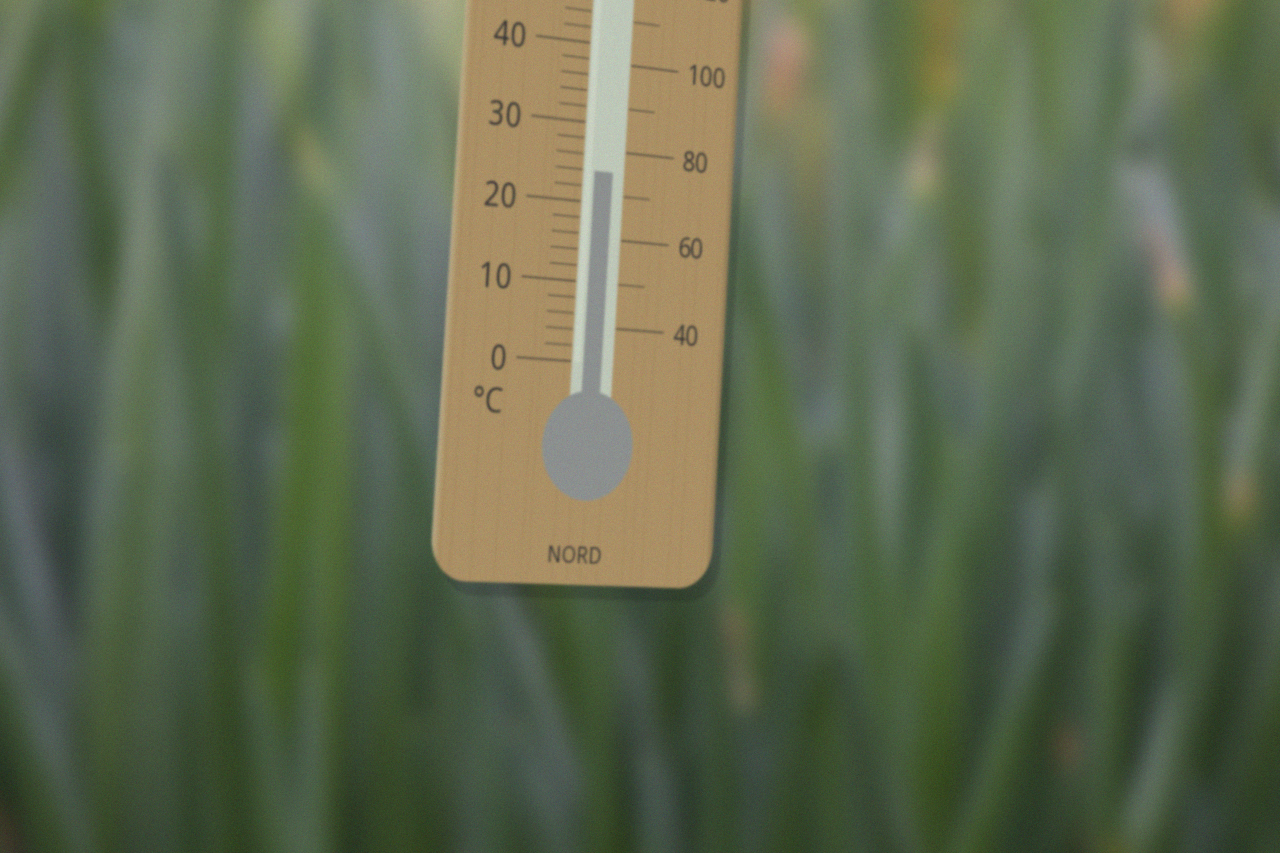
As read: 24 °C
